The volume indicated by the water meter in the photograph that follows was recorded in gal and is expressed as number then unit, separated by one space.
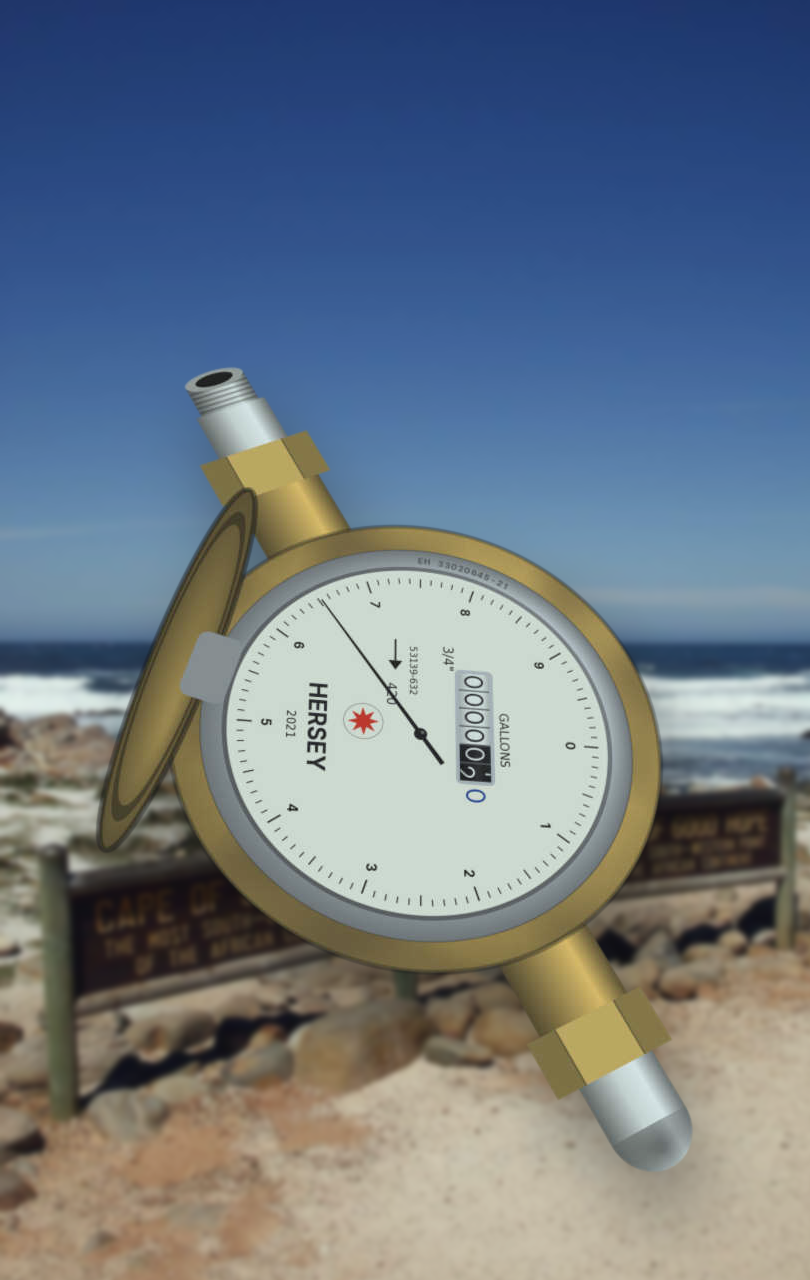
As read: 16.5 gal
